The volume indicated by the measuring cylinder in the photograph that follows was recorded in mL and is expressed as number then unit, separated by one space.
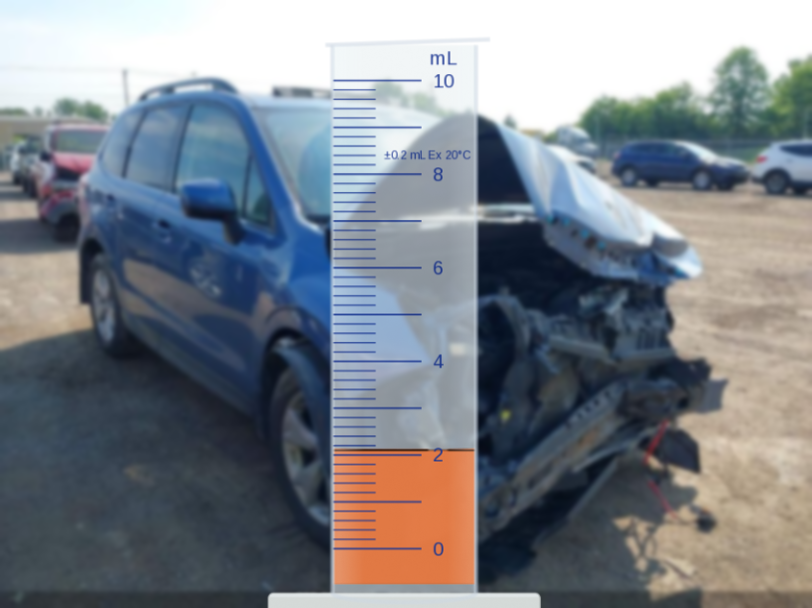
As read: 2.1 mL
